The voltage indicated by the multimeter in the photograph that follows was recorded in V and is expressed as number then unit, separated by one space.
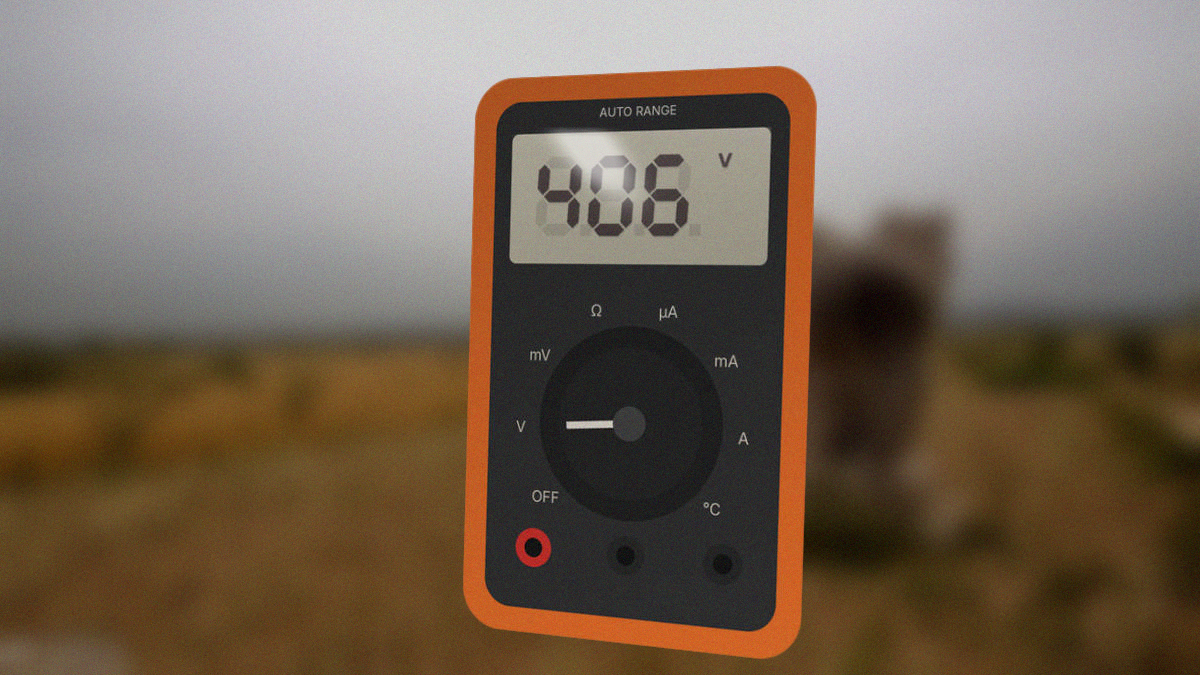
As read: 406 V
